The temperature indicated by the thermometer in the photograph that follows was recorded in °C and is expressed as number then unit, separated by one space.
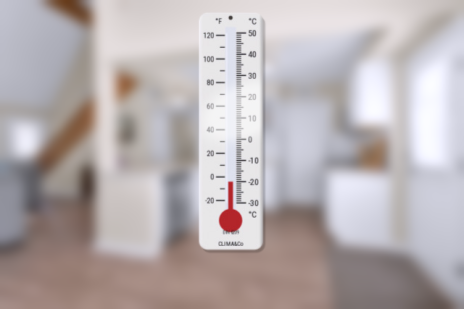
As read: -20 °C
